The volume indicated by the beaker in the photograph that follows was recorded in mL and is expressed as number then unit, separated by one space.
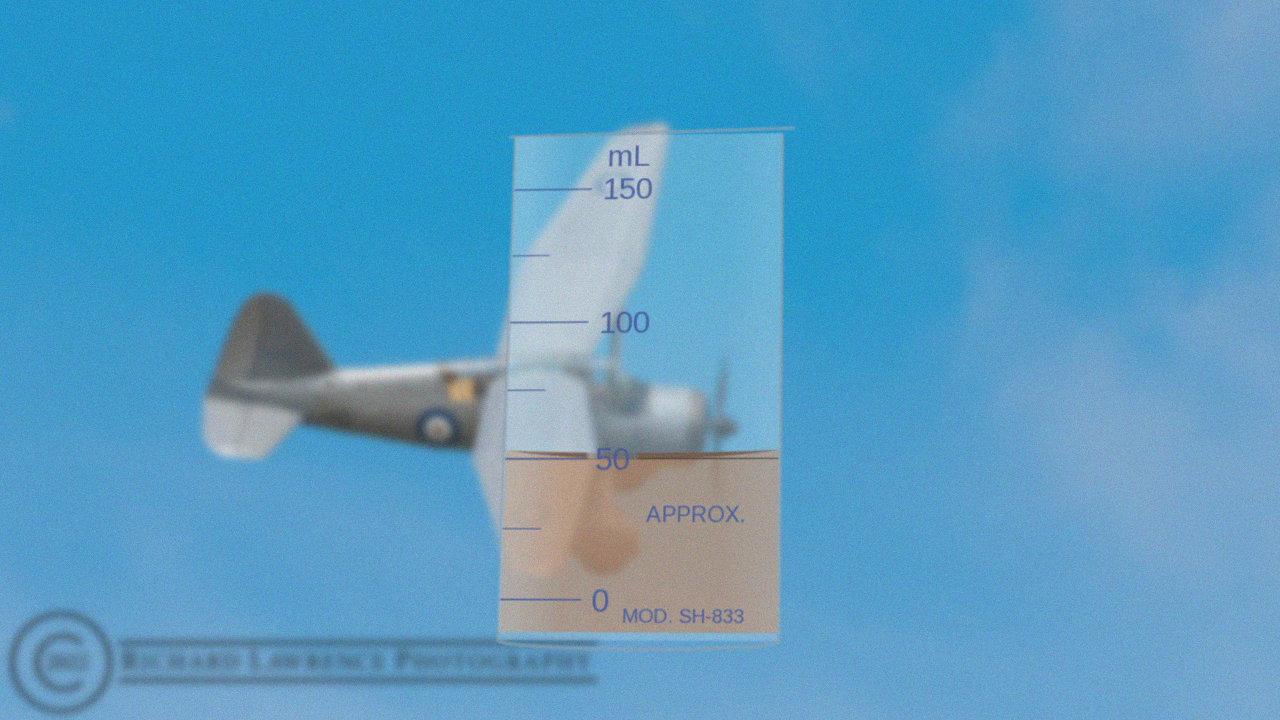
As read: 50 mL
